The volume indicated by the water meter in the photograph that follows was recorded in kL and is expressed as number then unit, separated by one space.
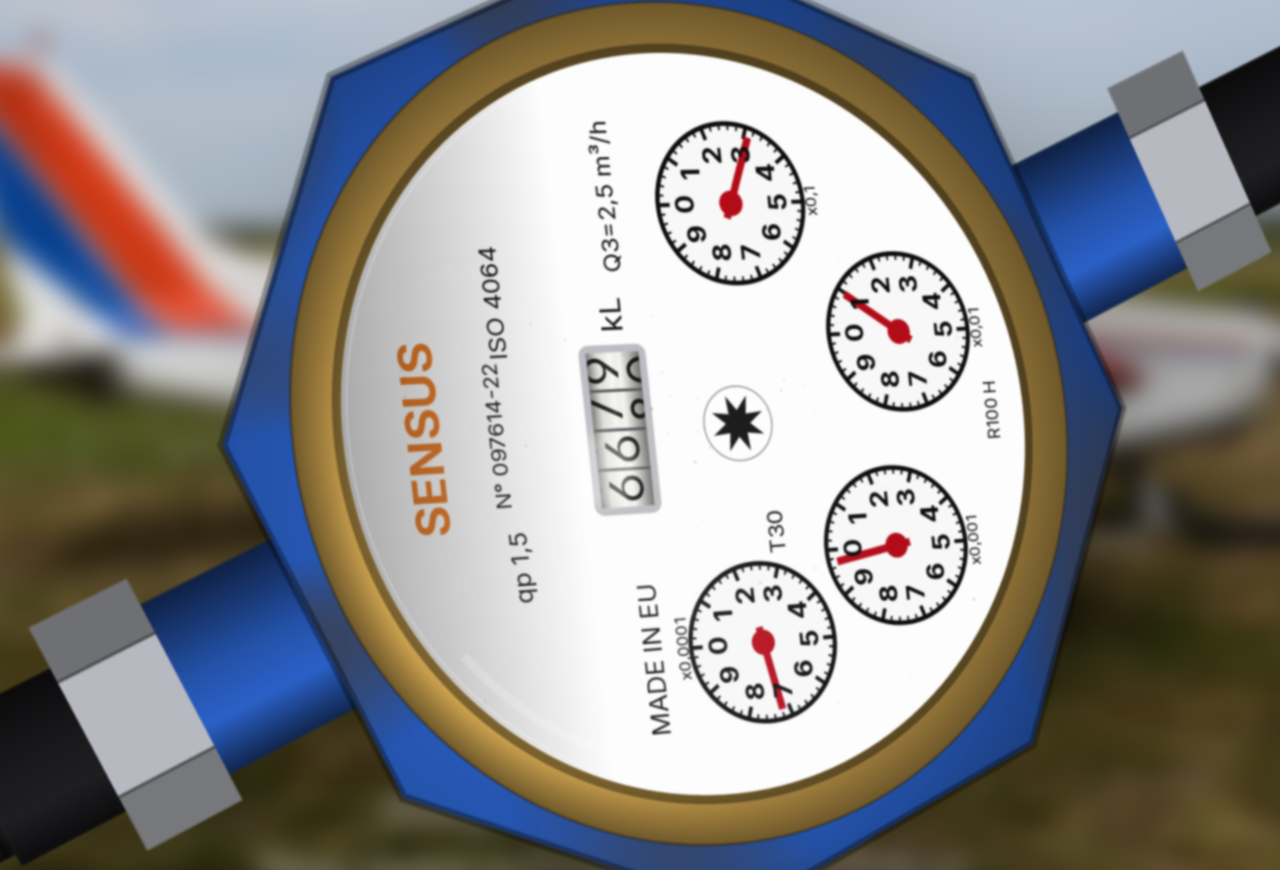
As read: 6679.3097 kL
